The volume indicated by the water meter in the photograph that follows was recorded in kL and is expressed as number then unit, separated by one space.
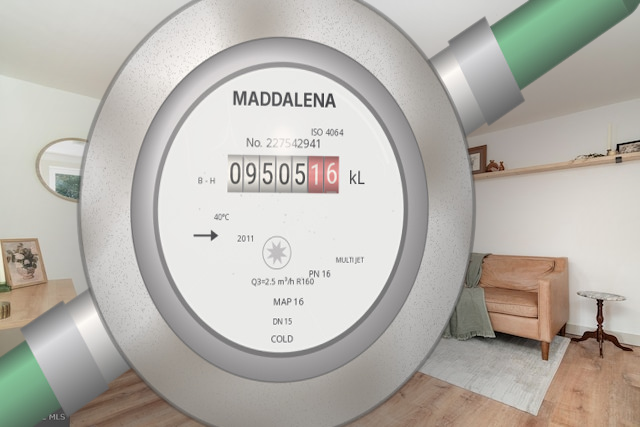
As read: 9505.16 kL
